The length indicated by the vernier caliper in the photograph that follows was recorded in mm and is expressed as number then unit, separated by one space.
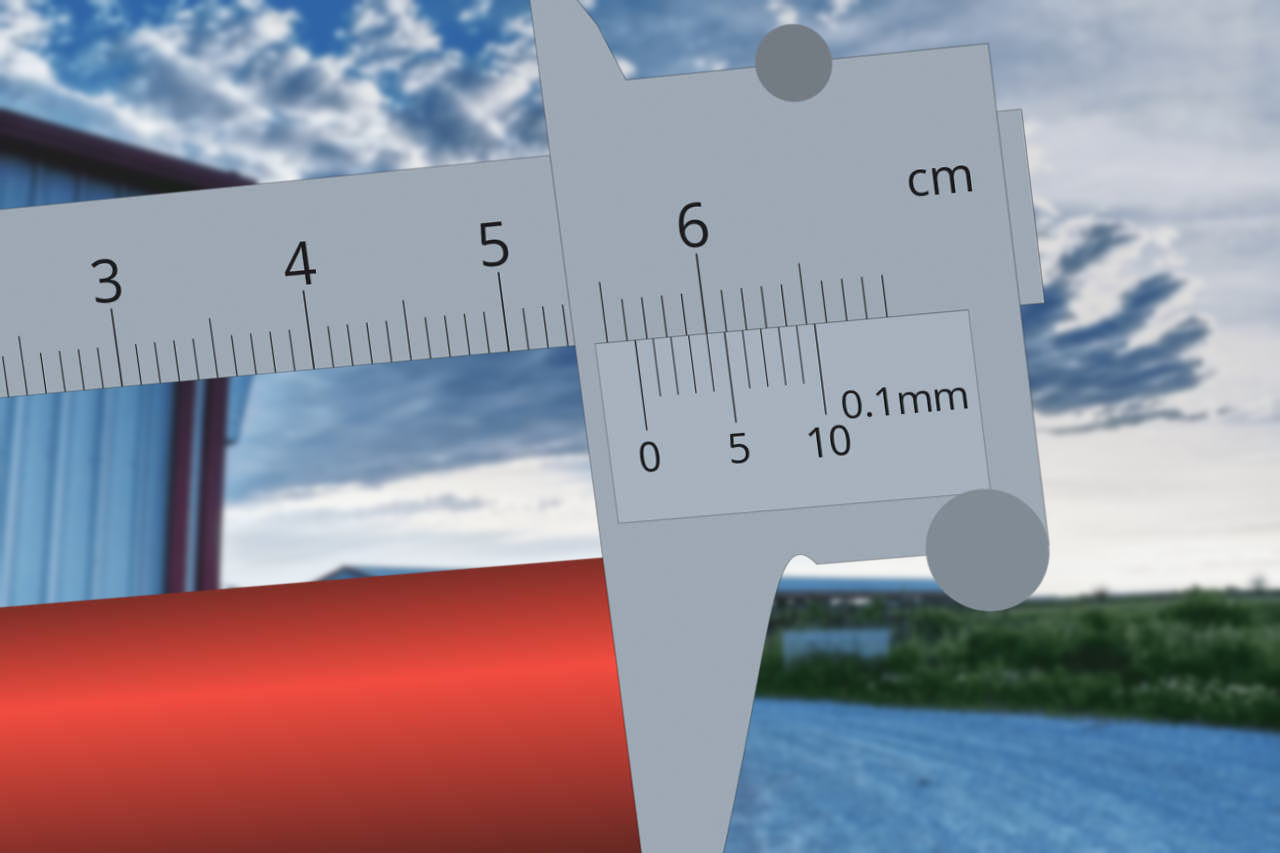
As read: 56.4 mm
